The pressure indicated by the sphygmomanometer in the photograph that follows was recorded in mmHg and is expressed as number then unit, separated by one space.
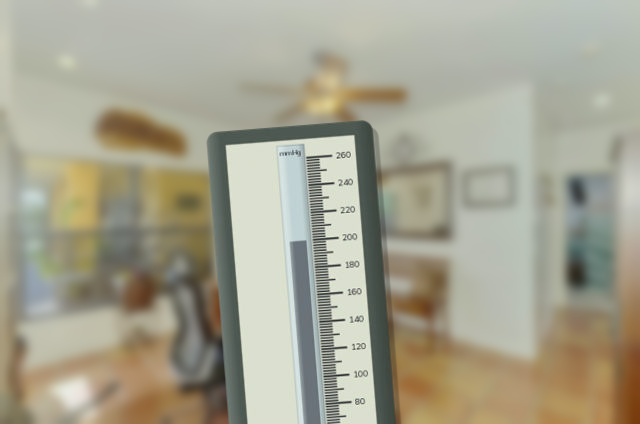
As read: 200 mmHg
